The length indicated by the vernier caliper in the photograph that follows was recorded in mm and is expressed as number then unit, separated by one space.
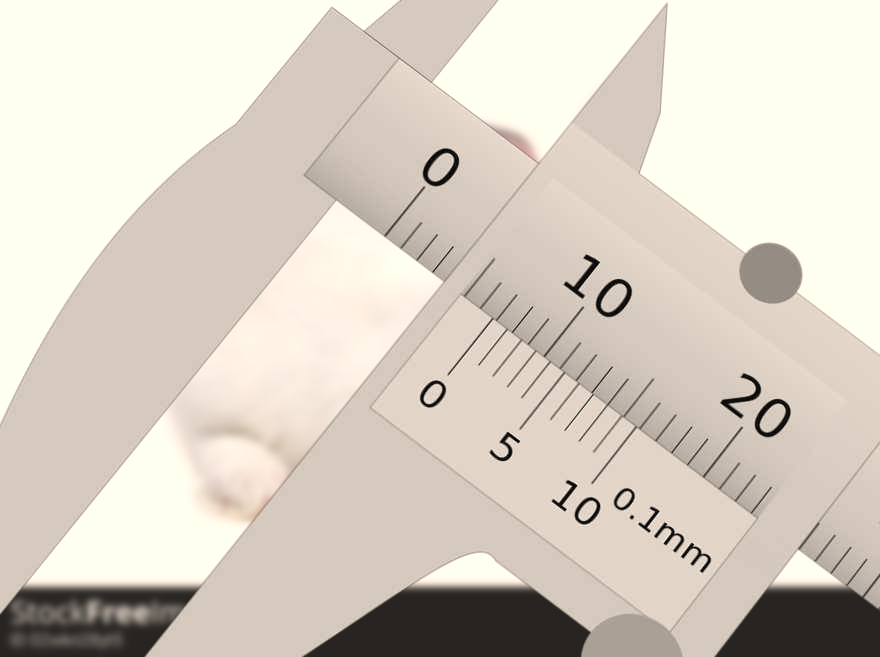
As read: 6.8 mm
